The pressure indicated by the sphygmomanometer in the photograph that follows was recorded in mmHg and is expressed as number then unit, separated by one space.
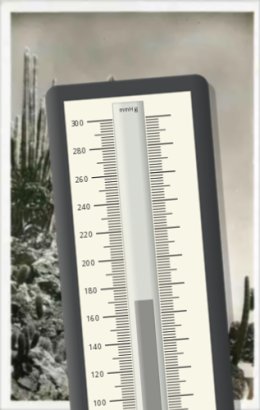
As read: 170 mmHg
